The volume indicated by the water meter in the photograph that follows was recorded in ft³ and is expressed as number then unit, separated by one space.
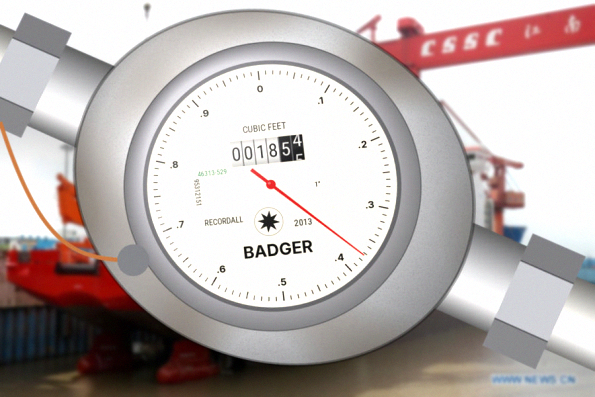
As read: 1854.37 ft³
